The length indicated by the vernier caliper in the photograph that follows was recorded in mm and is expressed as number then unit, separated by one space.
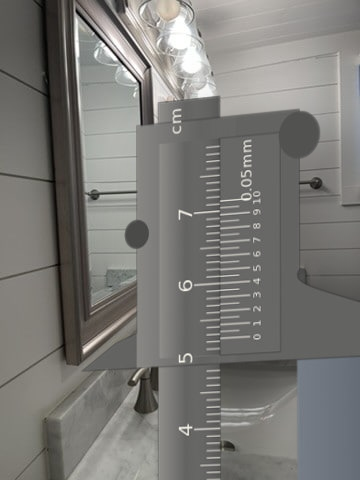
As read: 52.4 mm
